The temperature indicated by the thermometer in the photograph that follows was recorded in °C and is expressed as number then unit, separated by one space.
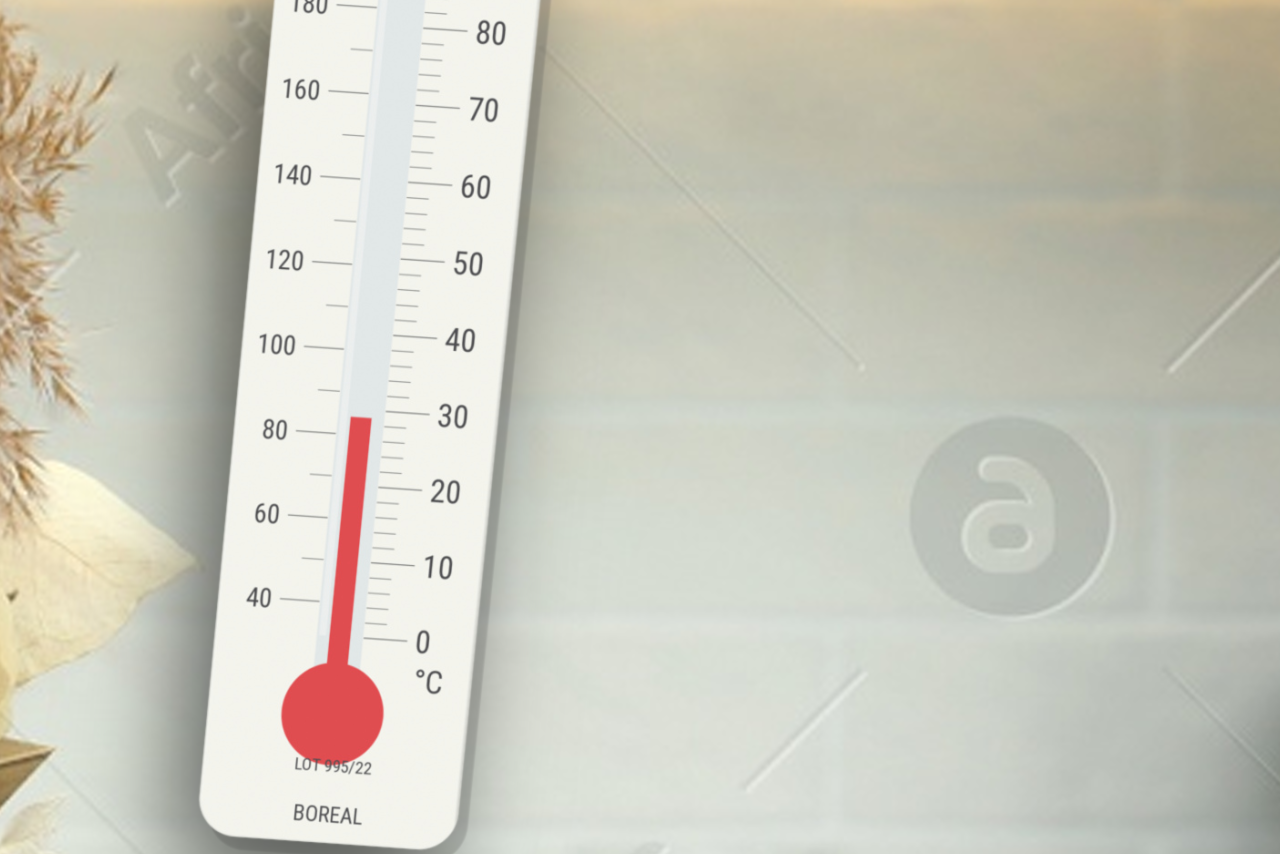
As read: 29 °C
